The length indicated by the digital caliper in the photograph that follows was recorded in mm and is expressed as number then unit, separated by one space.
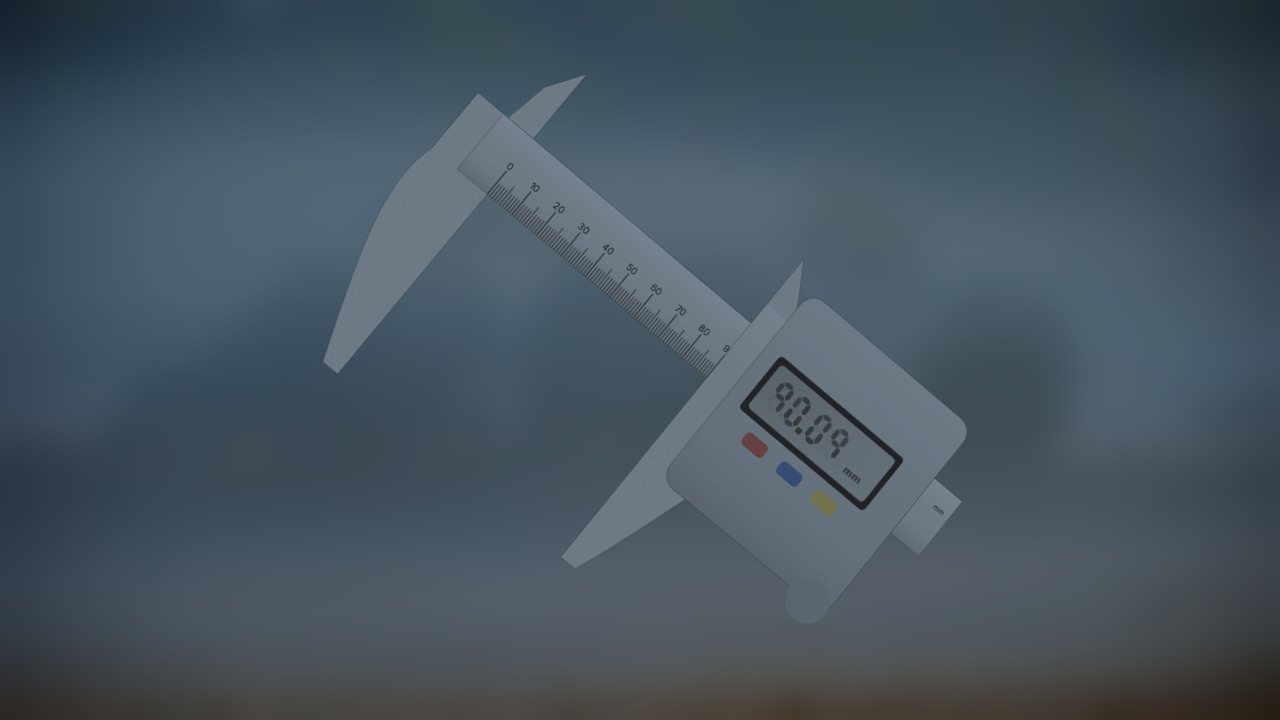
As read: 90.09 mm
